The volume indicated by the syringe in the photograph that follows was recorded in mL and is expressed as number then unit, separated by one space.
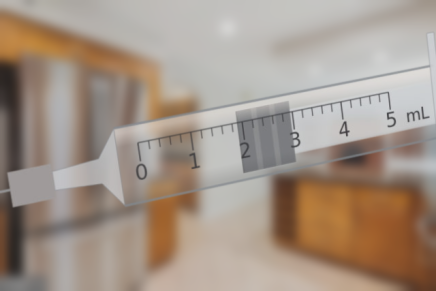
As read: 1.9 mL
